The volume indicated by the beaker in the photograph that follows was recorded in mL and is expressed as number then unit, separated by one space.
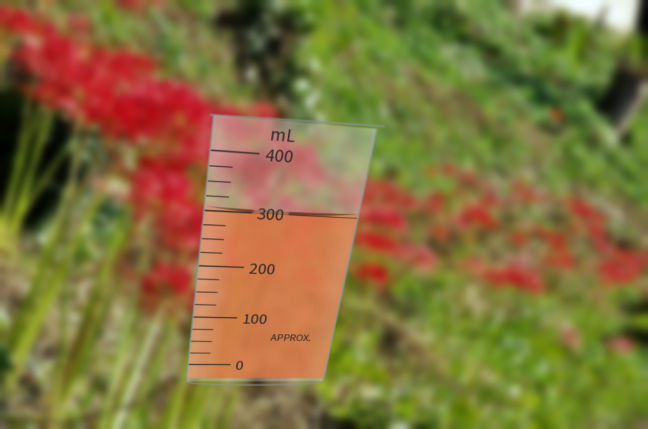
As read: 300 mL
